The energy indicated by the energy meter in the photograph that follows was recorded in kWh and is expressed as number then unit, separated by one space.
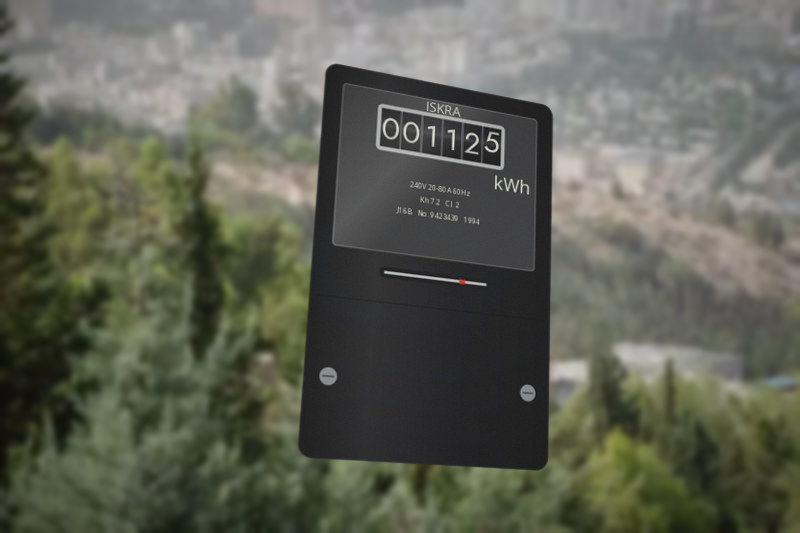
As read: 1125 kWh
